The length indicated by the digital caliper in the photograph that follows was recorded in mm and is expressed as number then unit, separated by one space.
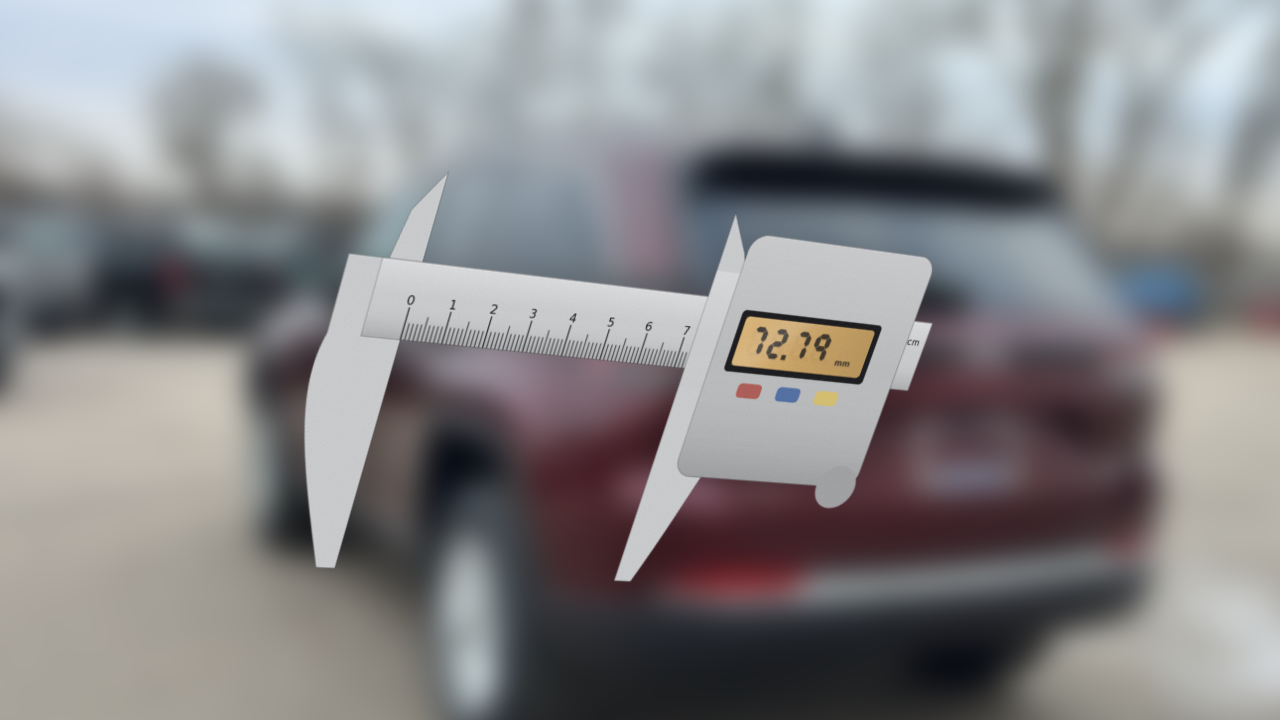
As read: 72.79 mm
